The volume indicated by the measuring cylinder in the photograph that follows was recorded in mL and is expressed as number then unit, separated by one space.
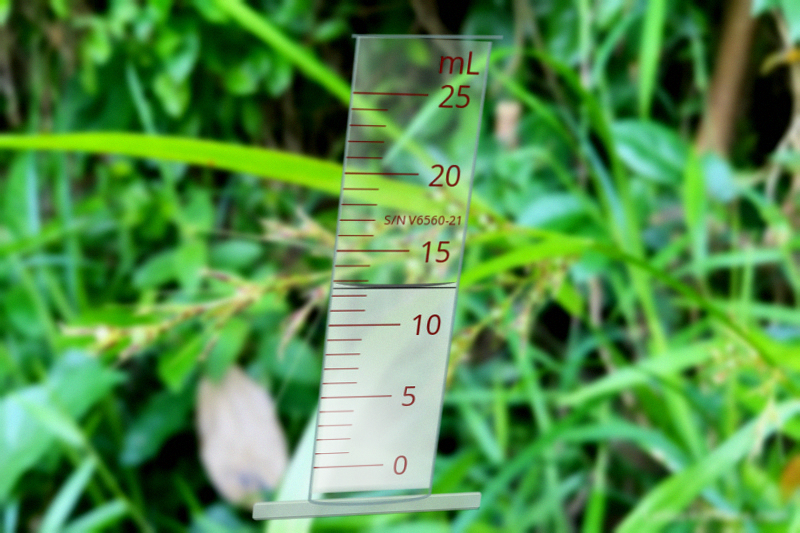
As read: 12.5 mL
